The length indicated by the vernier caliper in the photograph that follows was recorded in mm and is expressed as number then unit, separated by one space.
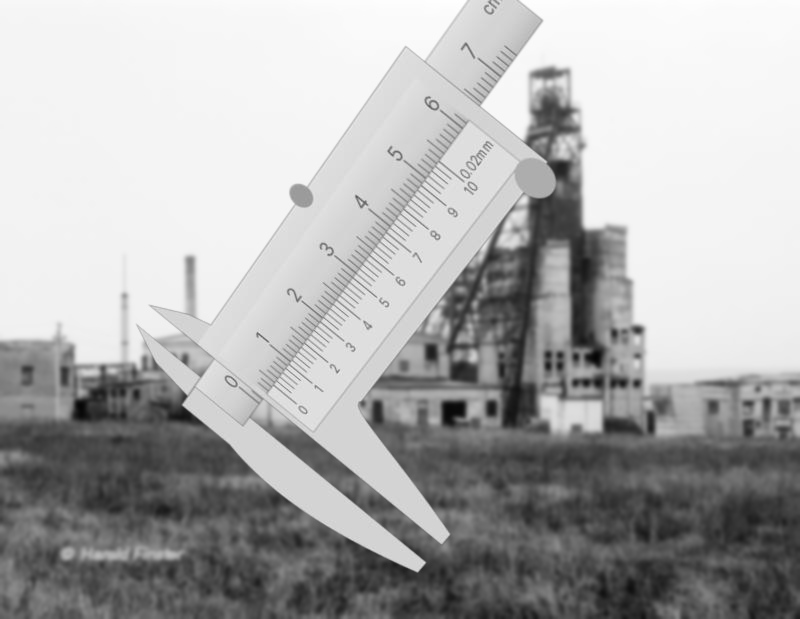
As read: 4.5 mm
